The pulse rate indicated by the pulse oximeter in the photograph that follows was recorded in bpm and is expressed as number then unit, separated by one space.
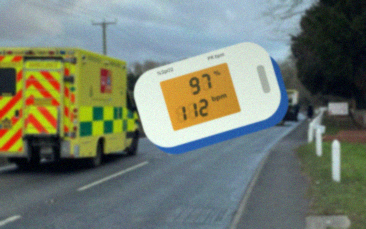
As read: 112 bpm
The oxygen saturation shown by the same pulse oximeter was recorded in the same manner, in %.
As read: 97 %
